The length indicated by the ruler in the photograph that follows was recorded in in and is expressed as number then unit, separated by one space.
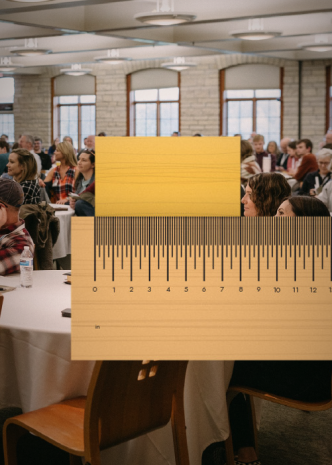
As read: 8 in
